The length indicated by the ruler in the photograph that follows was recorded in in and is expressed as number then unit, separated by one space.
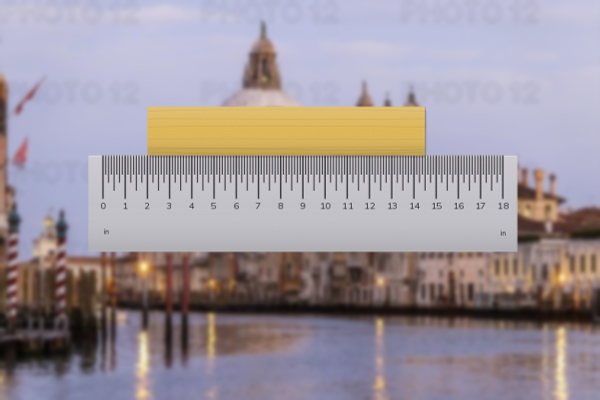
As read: 12.5 in
